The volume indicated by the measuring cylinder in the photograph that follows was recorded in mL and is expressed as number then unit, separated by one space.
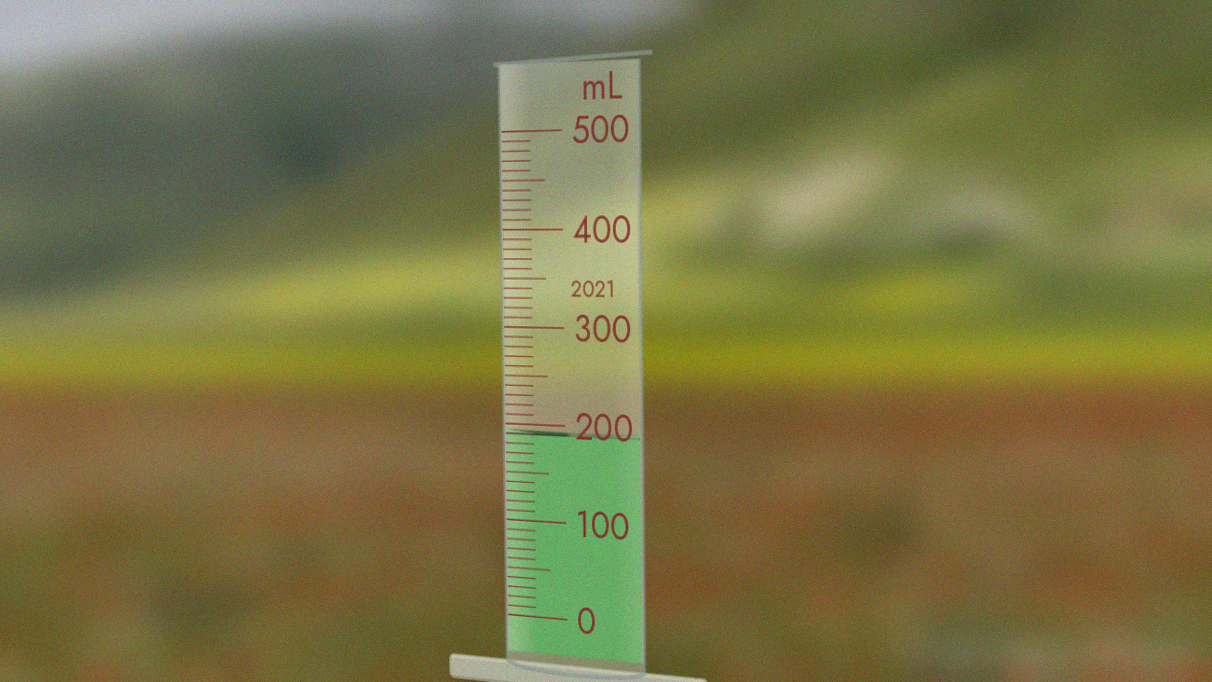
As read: 190 mL
